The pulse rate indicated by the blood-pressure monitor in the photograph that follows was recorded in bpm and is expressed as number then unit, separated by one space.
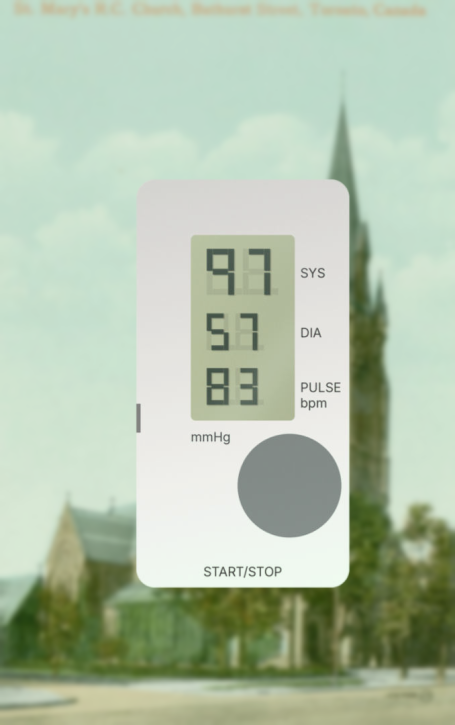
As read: 83 bpm
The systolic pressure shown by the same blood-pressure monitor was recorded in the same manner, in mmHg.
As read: 97 mmHg
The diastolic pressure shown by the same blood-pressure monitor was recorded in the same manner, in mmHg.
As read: 57 mmHg
